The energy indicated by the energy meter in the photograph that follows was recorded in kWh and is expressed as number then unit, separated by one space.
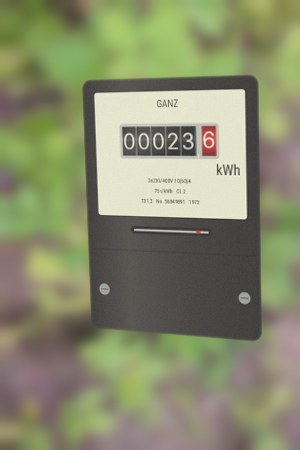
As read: 23.6 kWh
